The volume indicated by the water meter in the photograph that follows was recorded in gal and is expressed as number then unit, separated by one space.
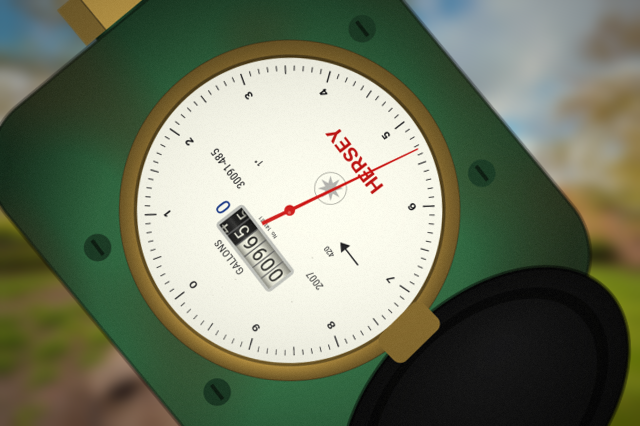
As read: 96545.3 gal
